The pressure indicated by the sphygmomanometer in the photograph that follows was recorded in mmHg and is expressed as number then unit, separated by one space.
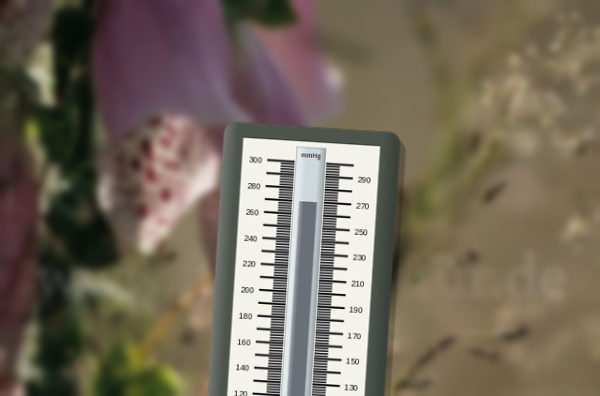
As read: 270 mmHg
